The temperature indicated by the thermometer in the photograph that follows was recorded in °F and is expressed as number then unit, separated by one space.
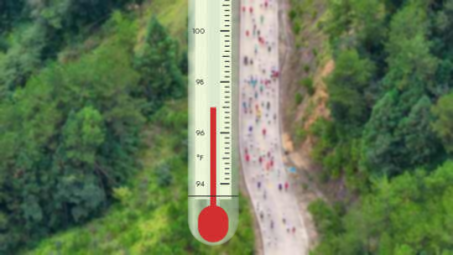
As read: 97 °F
